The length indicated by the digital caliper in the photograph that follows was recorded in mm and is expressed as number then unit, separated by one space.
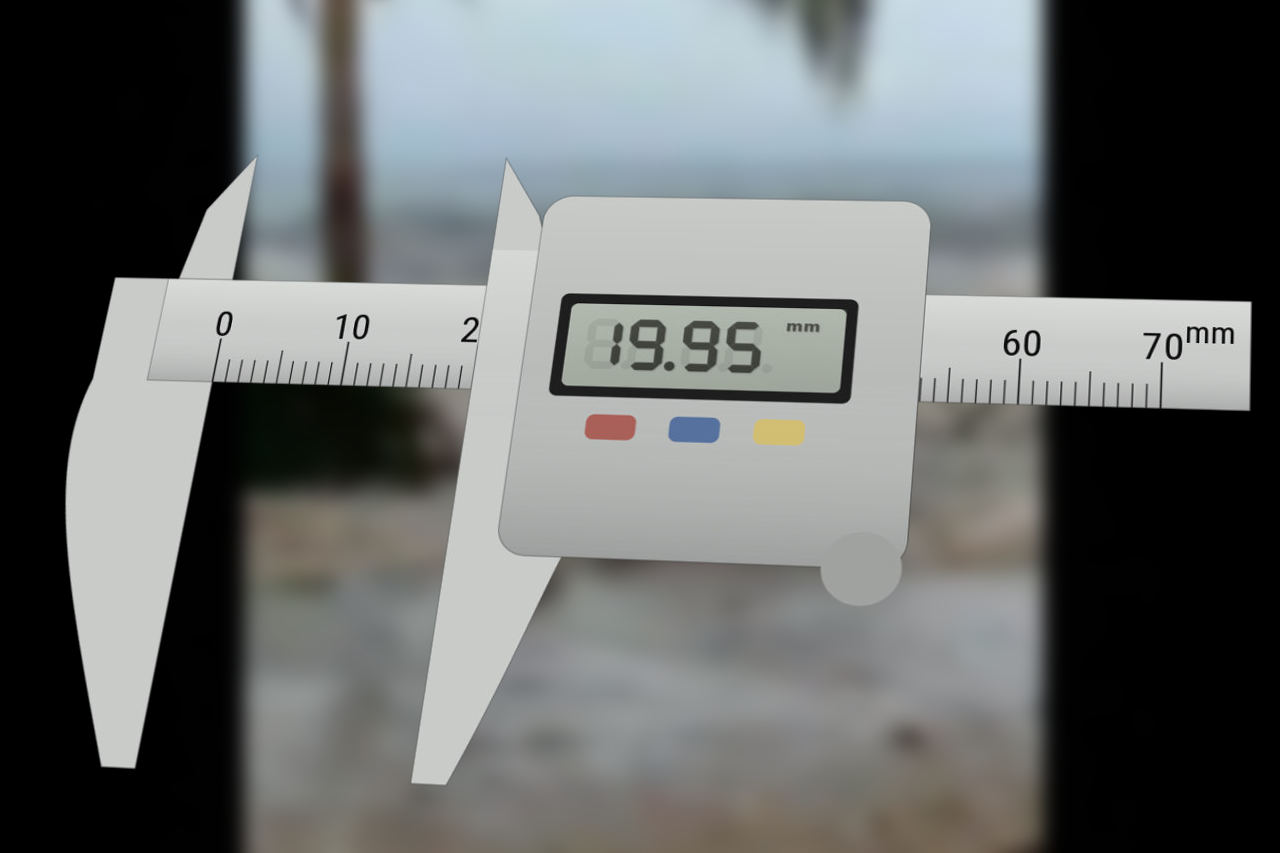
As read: 19.95 mm
